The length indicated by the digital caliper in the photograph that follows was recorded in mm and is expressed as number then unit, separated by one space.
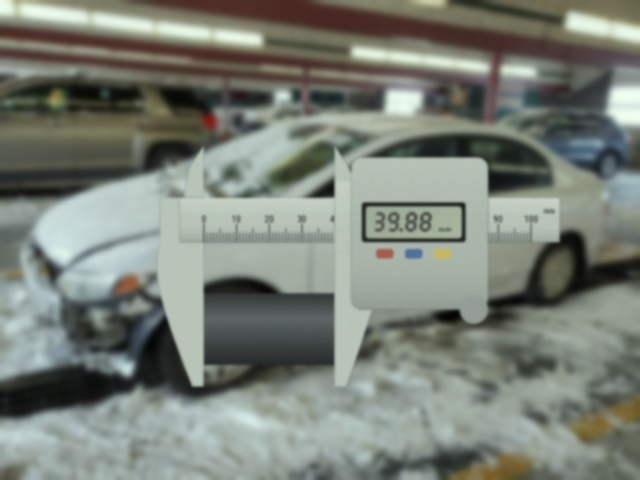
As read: 39.88 mm
